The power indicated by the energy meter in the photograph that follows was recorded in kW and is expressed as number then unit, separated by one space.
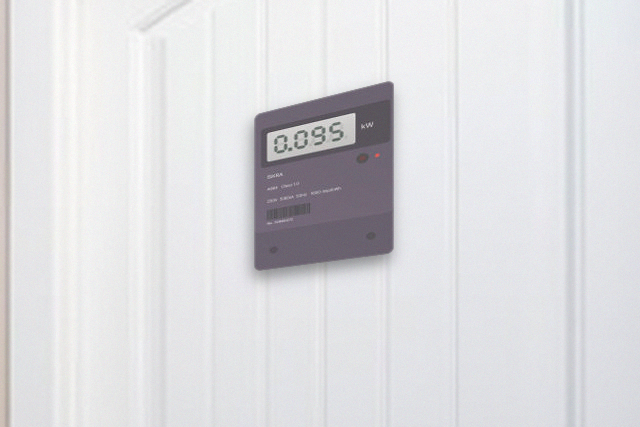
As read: 0.095 kW
